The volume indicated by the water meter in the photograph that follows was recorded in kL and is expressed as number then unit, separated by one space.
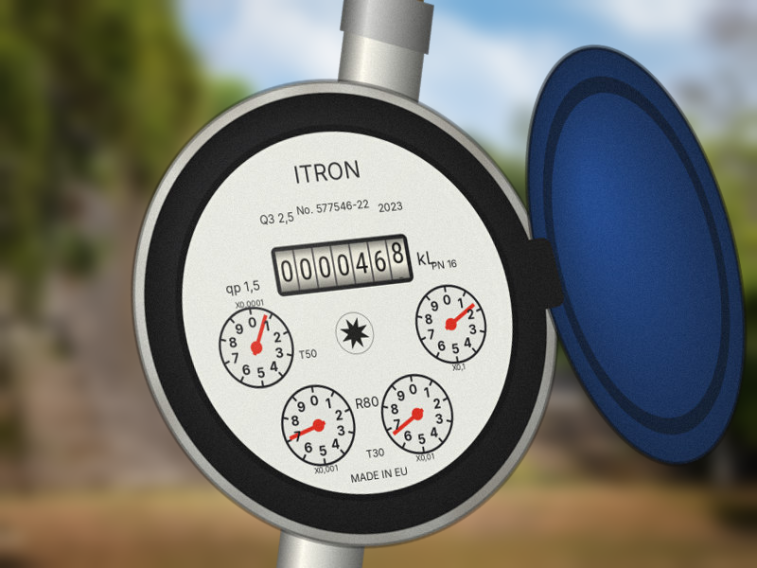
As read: 468.1670 kL
